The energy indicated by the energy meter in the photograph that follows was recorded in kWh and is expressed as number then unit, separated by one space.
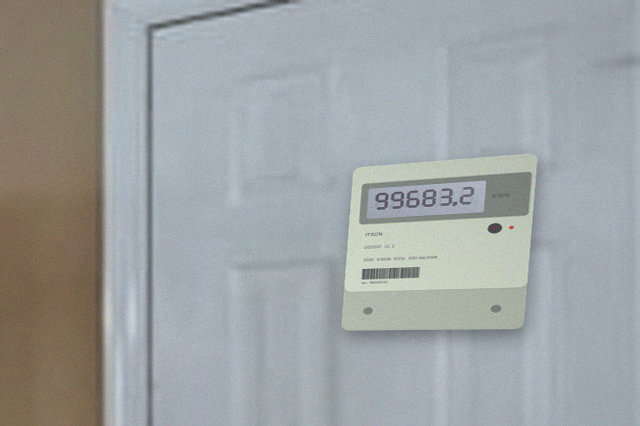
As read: 99683.2 kWh
